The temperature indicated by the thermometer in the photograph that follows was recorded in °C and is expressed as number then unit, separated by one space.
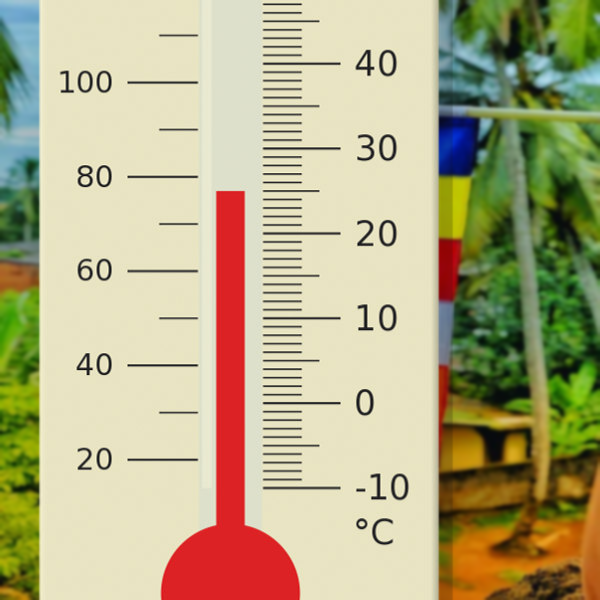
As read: 25 °C
